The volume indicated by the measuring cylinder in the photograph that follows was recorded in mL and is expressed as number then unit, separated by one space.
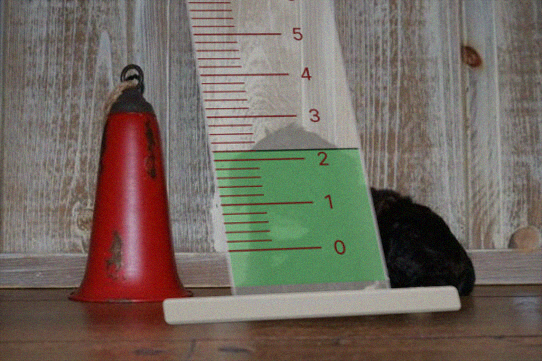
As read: 2.2 mL
